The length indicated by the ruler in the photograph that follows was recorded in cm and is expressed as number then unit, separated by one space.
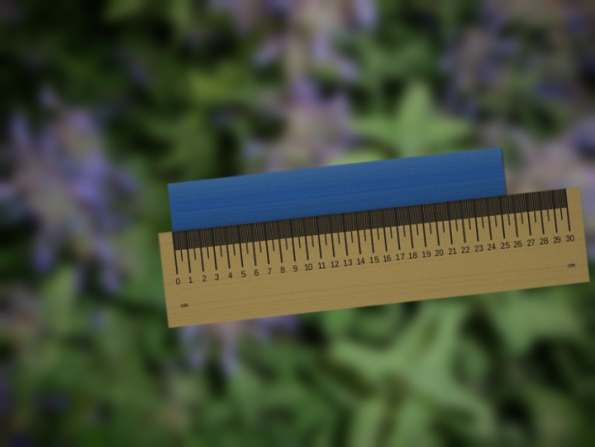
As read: 25.5 cm
